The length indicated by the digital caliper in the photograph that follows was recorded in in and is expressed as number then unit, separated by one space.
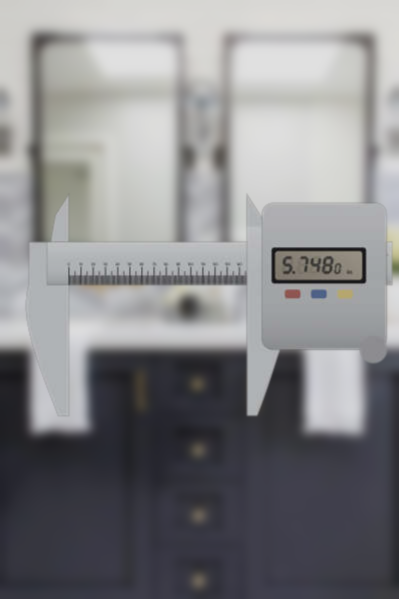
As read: 5.7480 in
